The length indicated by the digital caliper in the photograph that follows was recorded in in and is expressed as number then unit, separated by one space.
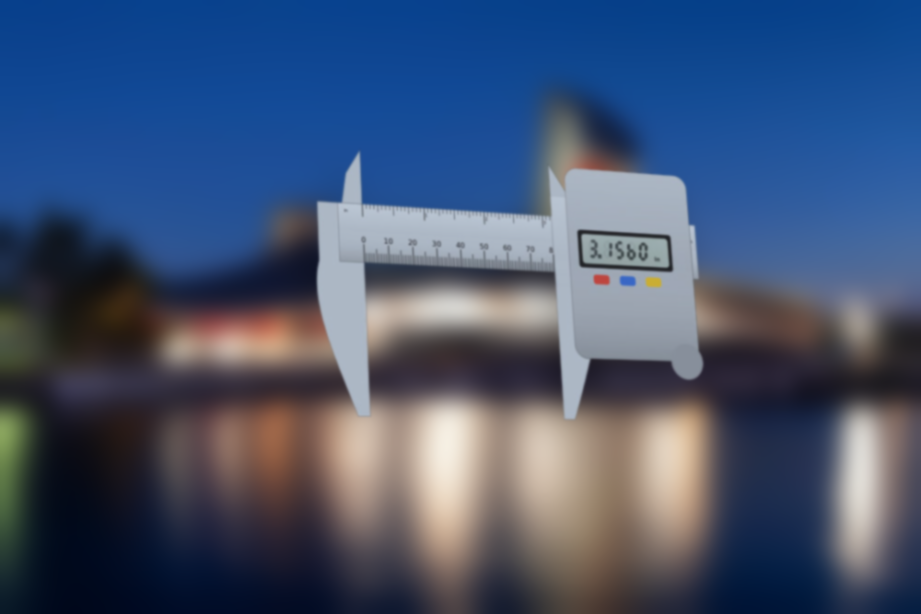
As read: 3.1560 in
